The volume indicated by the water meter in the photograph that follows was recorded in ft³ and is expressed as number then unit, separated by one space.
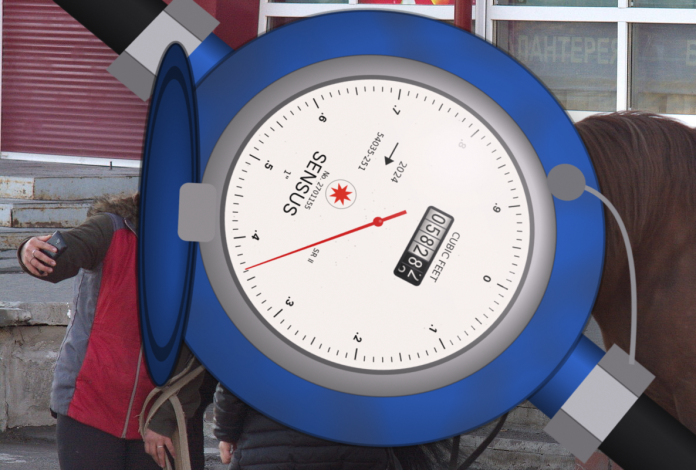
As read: 58282.36 ft³
